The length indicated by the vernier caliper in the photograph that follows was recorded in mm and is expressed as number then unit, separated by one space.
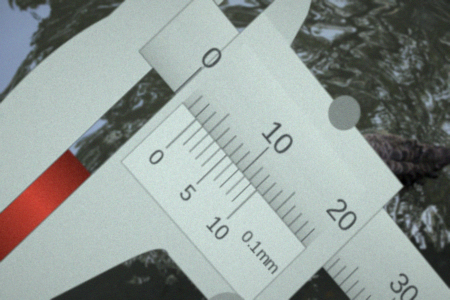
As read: 3.2 mm
